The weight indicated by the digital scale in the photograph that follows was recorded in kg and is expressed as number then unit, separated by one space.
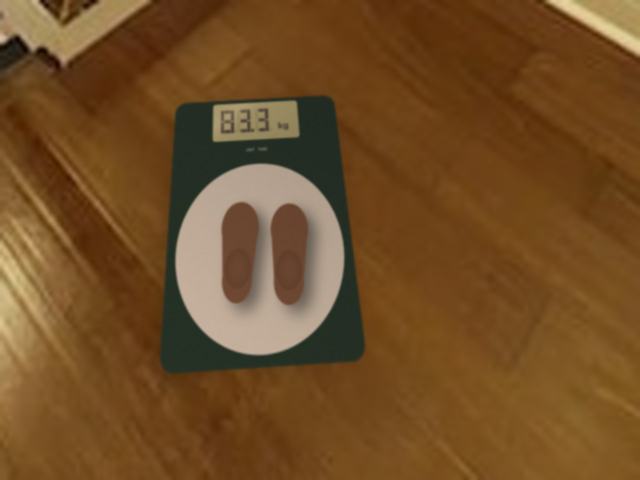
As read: 83.3 kg
